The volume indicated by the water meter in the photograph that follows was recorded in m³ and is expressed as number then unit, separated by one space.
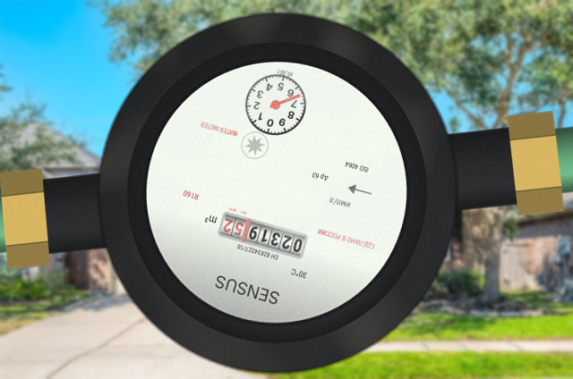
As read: 2319.526 m³
